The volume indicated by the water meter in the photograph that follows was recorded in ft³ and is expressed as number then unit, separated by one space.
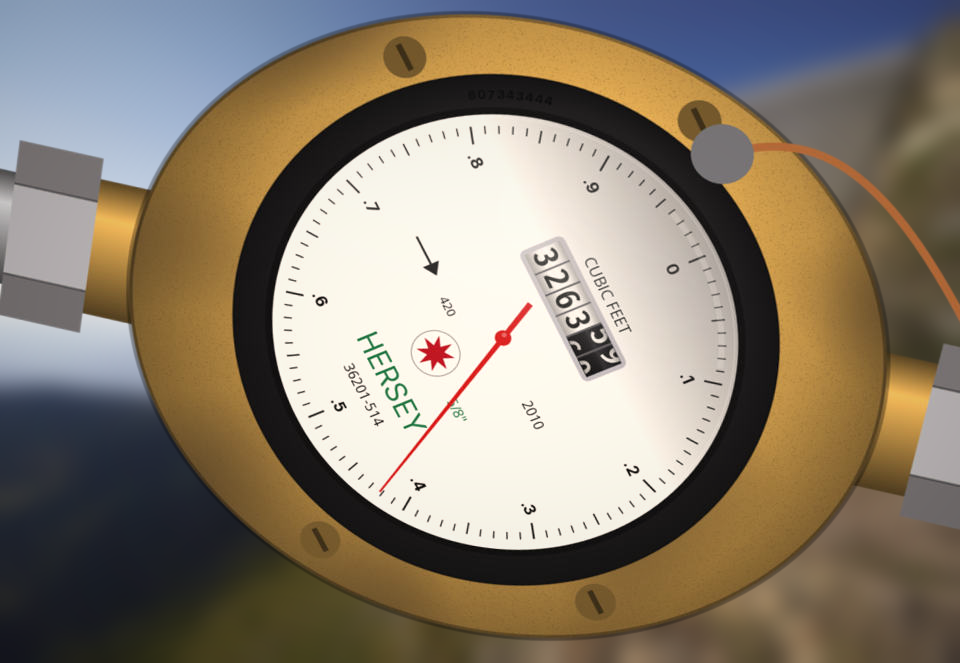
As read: 326359.42 ft³
